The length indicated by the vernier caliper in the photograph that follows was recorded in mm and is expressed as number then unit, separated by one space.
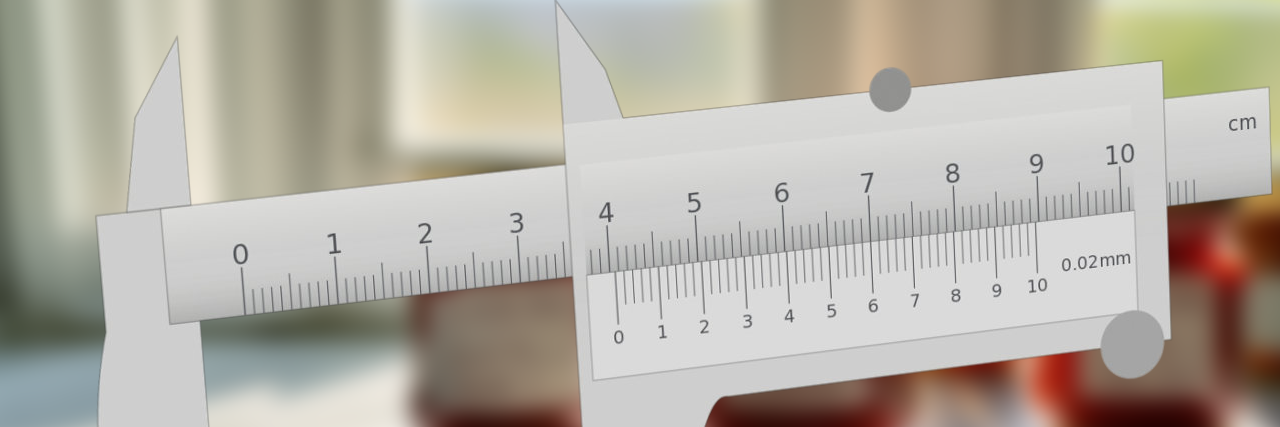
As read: 40.6 mm
